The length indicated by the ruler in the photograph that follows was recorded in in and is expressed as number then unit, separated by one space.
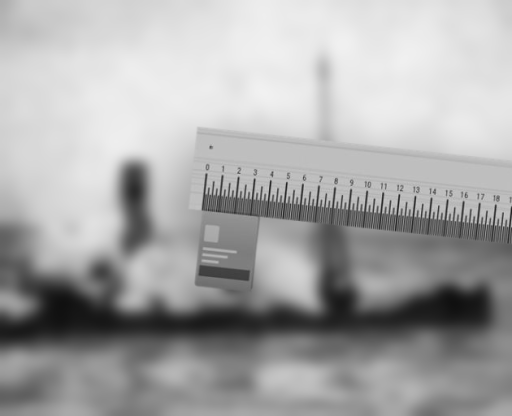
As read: 3.5 in
